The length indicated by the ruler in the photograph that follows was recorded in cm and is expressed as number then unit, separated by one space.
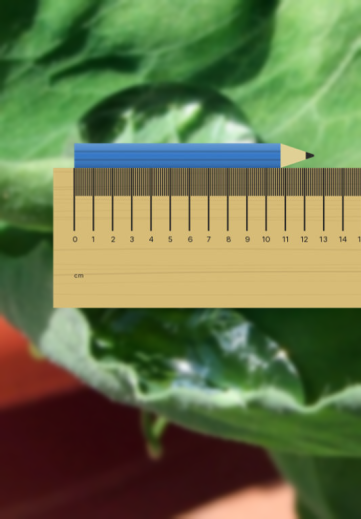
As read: 12.5 cm
